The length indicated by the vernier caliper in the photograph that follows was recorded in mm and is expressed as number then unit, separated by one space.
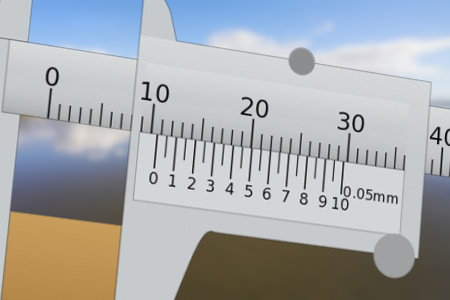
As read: 10.6 mm
